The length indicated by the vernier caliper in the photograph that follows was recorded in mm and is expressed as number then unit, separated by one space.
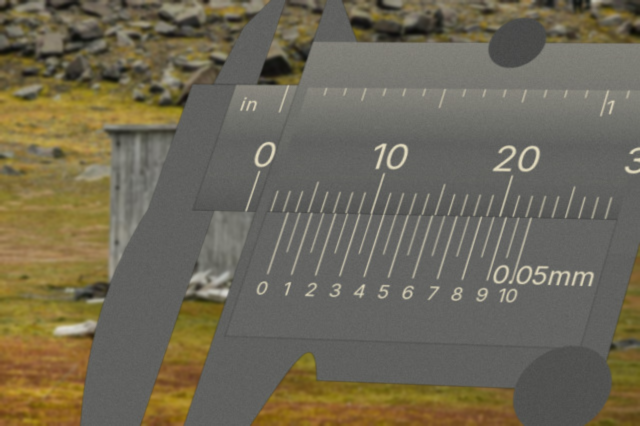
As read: 3.4 mm
